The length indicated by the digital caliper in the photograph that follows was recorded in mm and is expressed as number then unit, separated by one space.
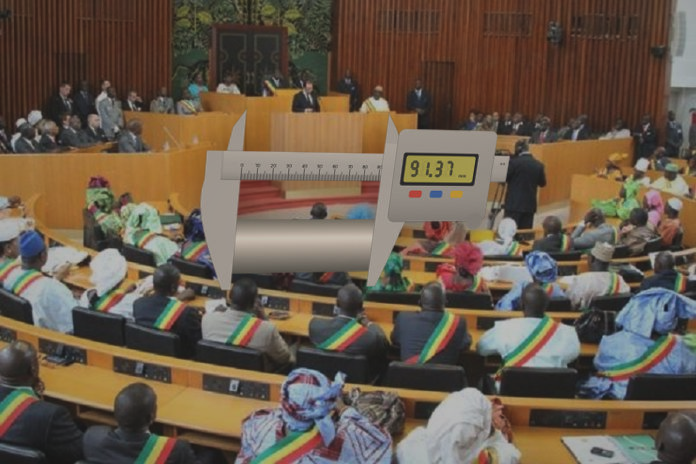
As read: 91.37 mm
